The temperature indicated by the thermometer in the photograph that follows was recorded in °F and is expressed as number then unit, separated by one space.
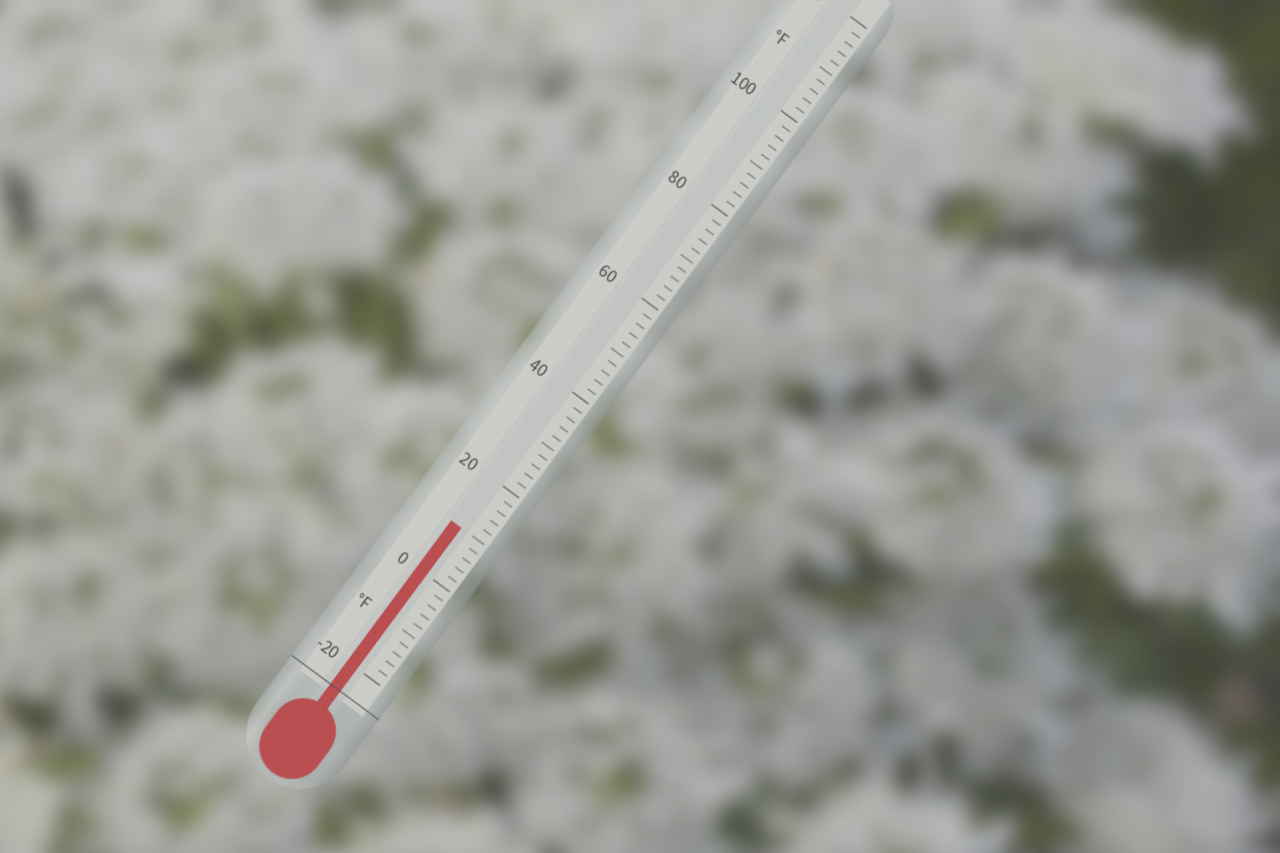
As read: 10 °F
